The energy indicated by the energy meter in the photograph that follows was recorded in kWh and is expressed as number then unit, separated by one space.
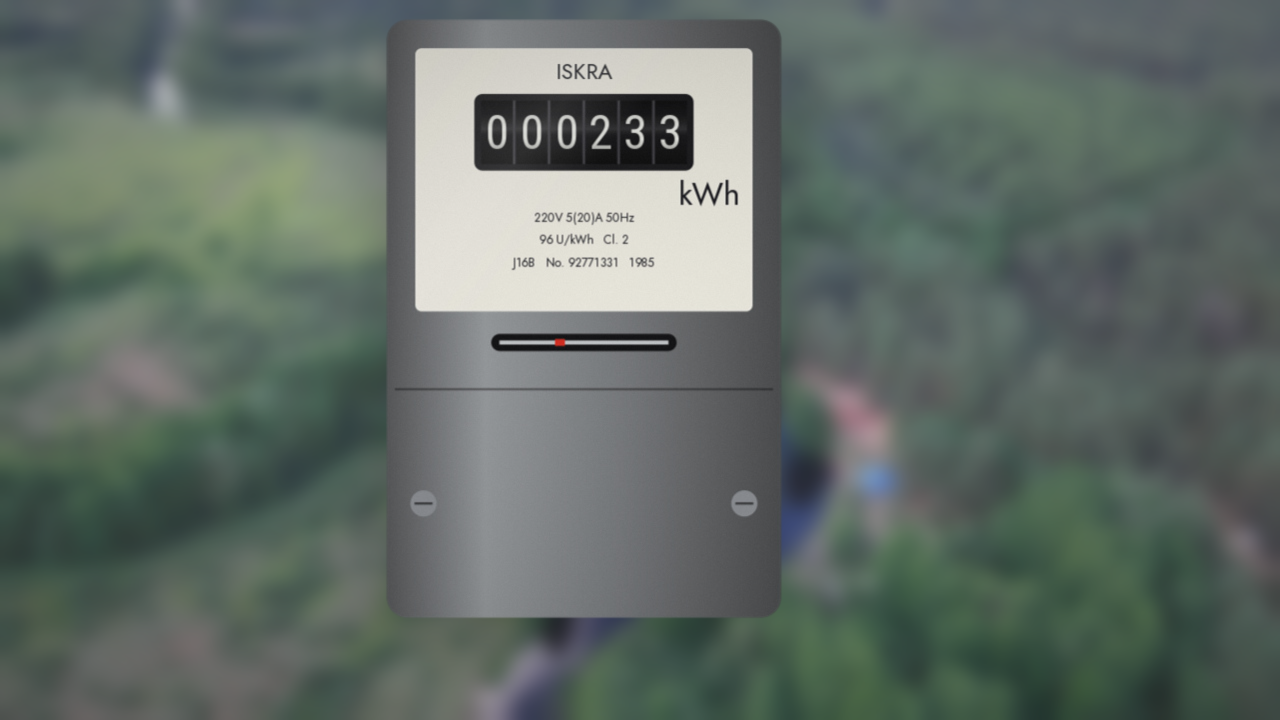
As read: 233 kWh
